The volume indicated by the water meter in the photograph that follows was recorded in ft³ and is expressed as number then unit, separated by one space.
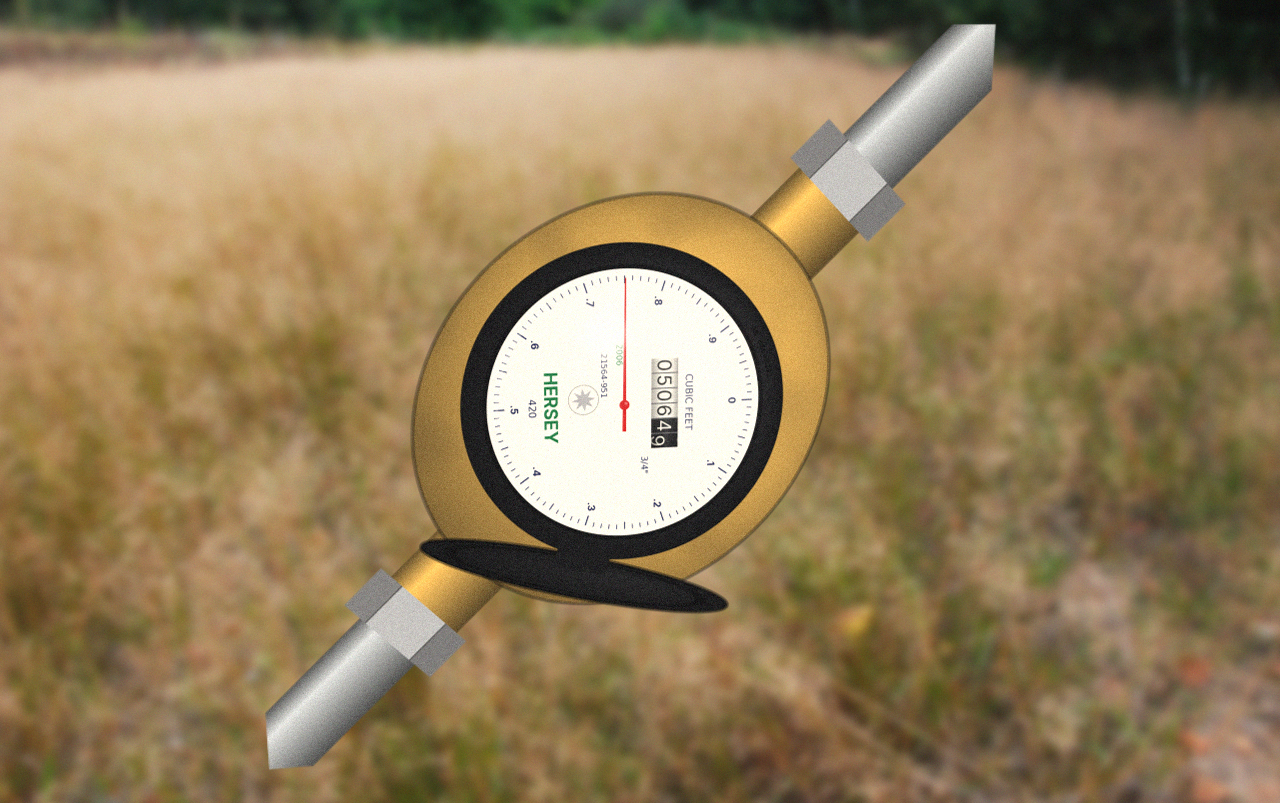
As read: 50648.75 ft³
